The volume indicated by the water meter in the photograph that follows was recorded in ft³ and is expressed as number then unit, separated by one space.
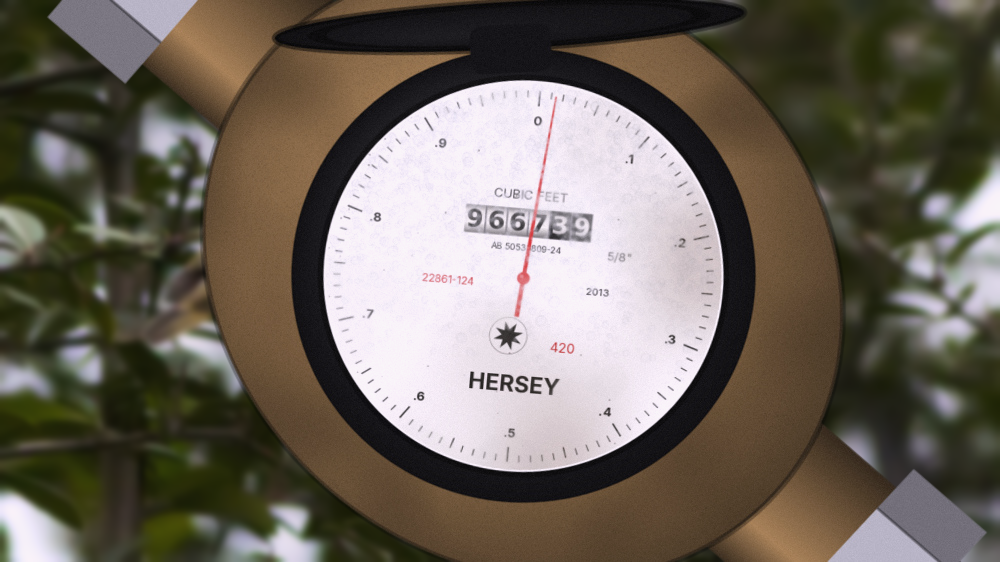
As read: 966739.01 ft³
